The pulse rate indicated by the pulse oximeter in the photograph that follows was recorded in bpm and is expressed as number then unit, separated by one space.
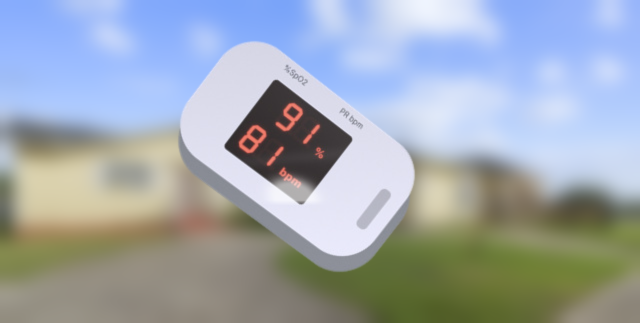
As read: 81 bpm
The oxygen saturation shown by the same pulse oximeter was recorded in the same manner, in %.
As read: 91 %
